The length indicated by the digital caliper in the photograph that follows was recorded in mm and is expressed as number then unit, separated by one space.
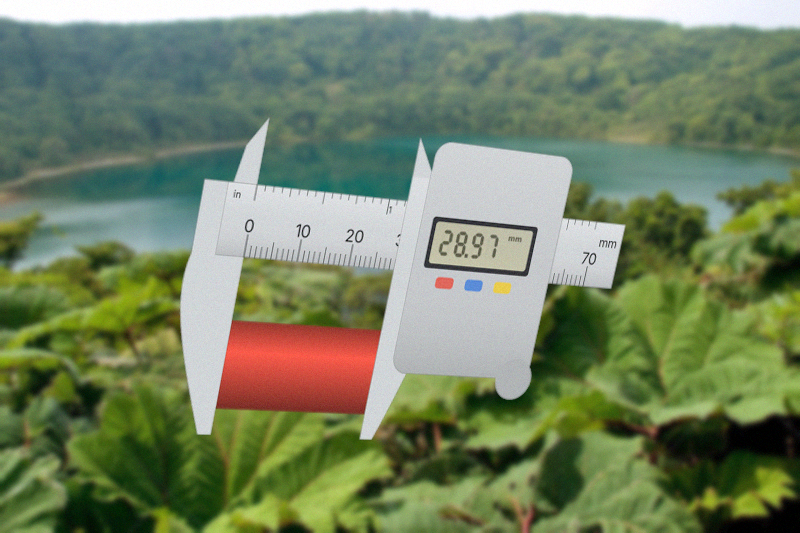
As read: 28.97 mm
